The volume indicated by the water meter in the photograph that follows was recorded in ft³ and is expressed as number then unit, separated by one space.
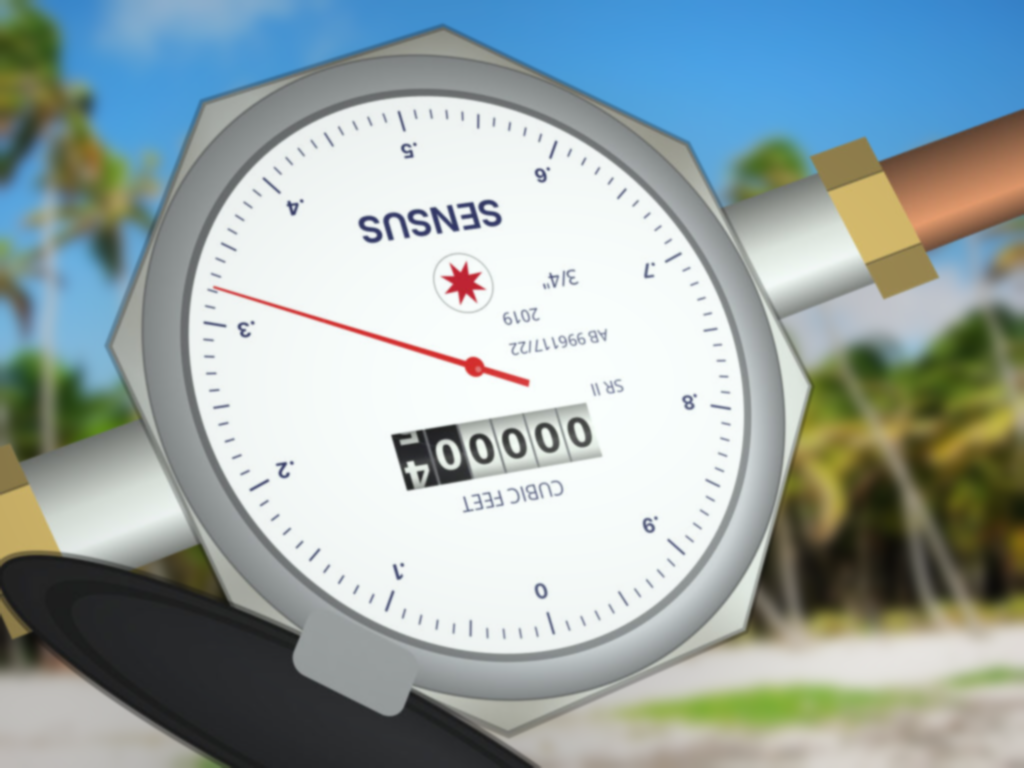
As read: 4.32 ft³
